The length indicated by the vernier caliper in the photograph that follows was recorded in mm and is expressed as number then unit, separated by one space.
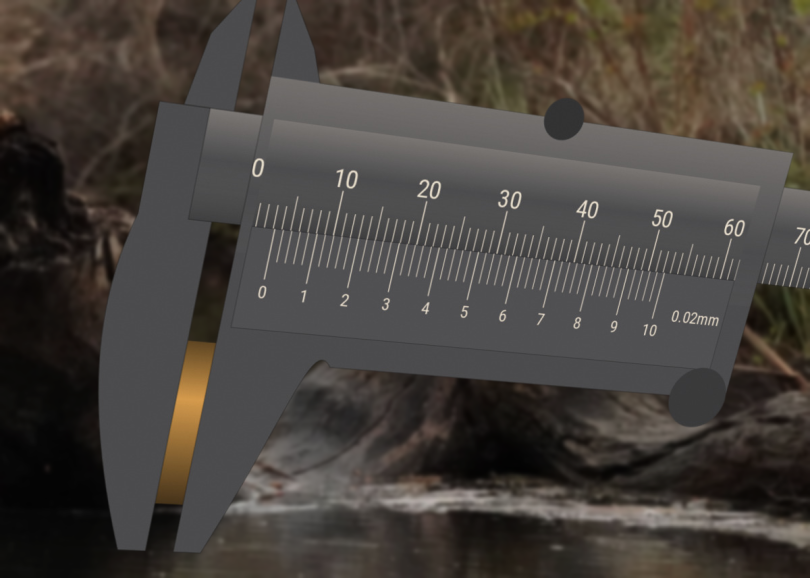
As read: 3.2 mm
